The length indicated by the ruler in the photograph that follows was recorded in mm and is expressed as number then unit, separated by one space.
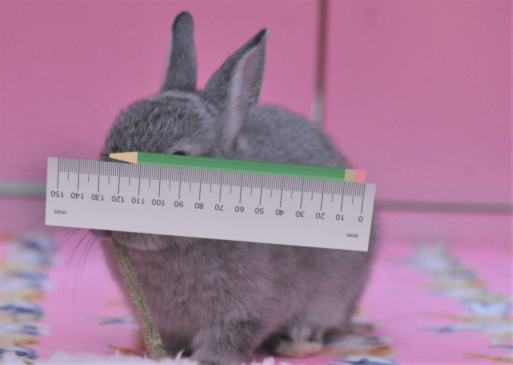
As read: 130 mm
